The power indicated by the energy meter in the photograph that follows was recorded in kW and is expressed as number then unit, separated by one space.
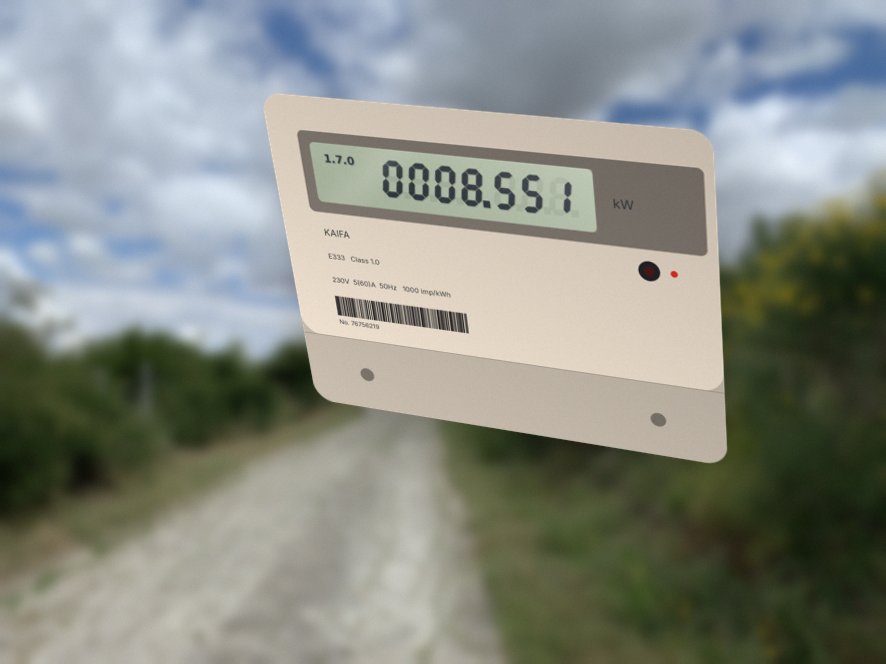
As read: 8.551 kW
